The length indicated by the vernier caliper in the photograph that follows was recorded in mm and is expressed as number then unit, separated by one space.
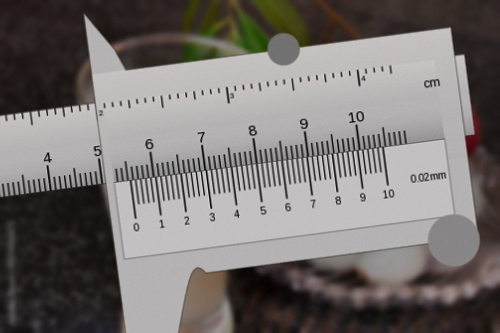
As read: 55.5 mm
